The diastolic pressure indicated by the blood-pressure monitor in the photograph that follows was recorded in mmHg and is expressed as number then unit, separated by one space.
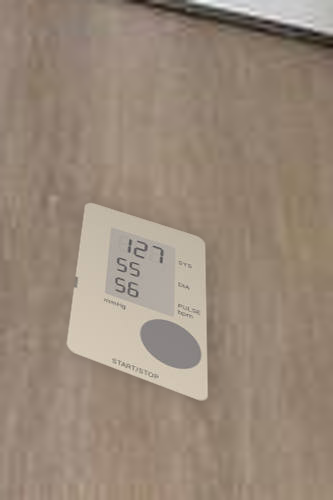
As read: 55 mmHg
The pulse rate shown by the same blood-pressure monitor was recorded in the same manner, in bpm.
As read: 56 bpm
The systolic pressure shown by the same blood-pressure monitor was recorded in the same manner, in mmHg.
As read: 127 mmHg
